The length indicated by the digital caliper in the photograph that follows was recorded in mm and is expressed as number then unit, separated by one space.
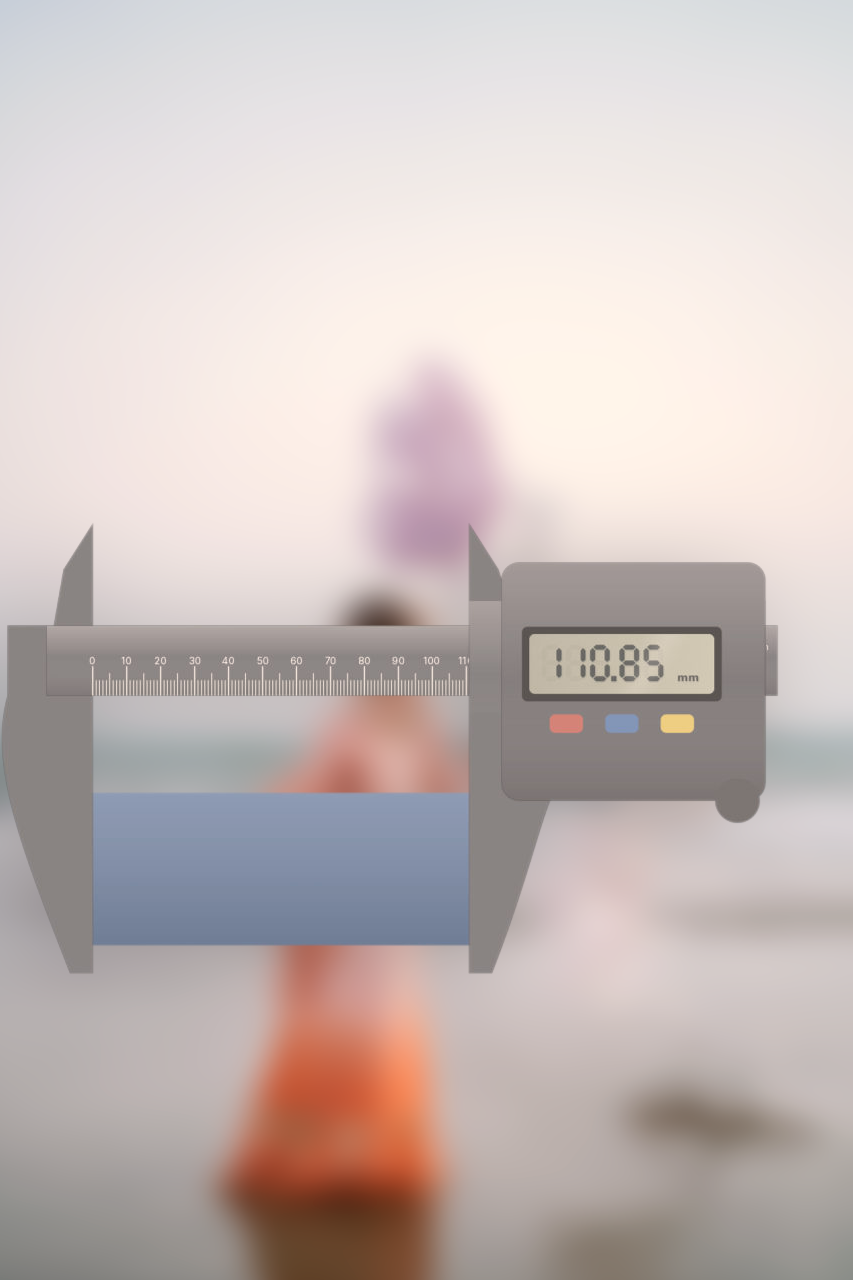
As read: 110.85 mm
